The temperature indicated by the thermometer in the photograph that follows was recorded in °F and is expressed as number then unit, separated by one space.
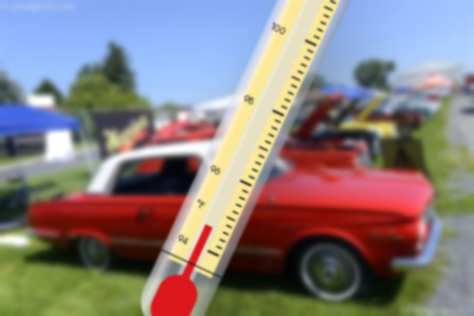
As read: 94.6 °F
